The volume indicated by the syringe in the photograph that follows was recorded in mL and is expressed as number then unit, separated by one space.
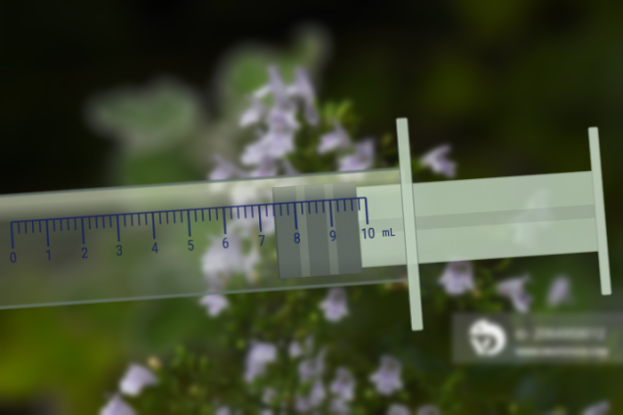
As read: 7.4 mL
